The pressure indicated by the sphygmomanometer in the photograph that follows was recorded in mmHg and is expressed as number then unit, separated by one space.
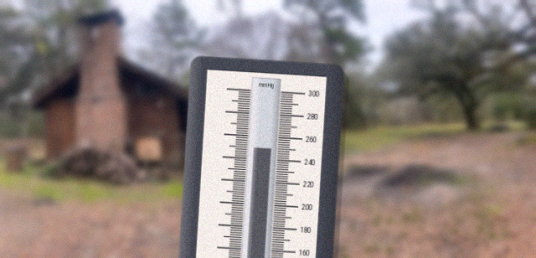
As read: 250 mmHg
